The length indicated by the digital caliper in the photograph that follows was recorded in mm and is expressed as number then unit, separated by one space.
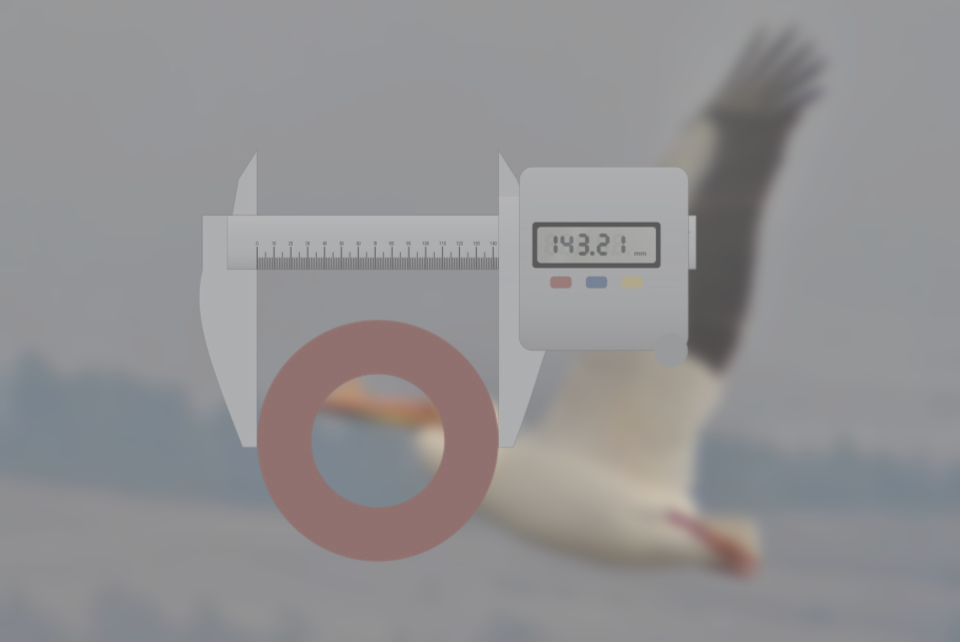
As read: 143.21 mm
